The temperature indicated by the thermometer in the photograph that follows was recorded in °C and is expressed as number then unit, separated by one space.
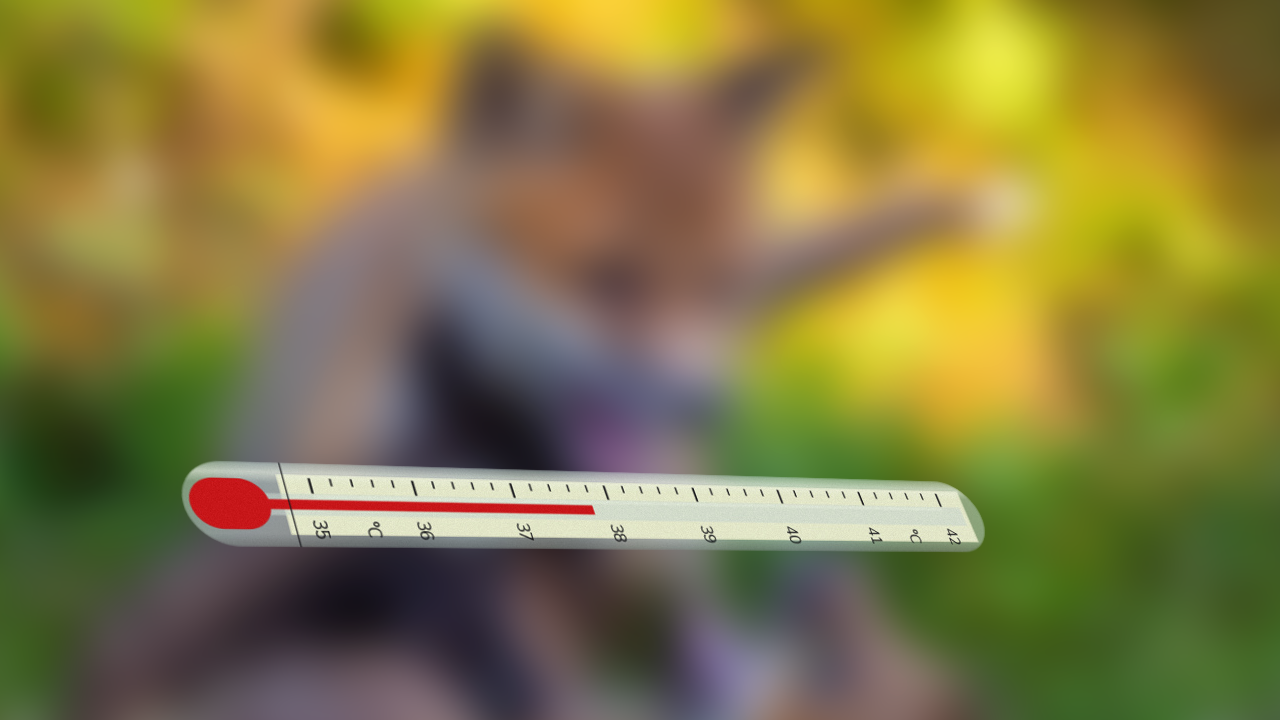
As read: 37.8 °C
